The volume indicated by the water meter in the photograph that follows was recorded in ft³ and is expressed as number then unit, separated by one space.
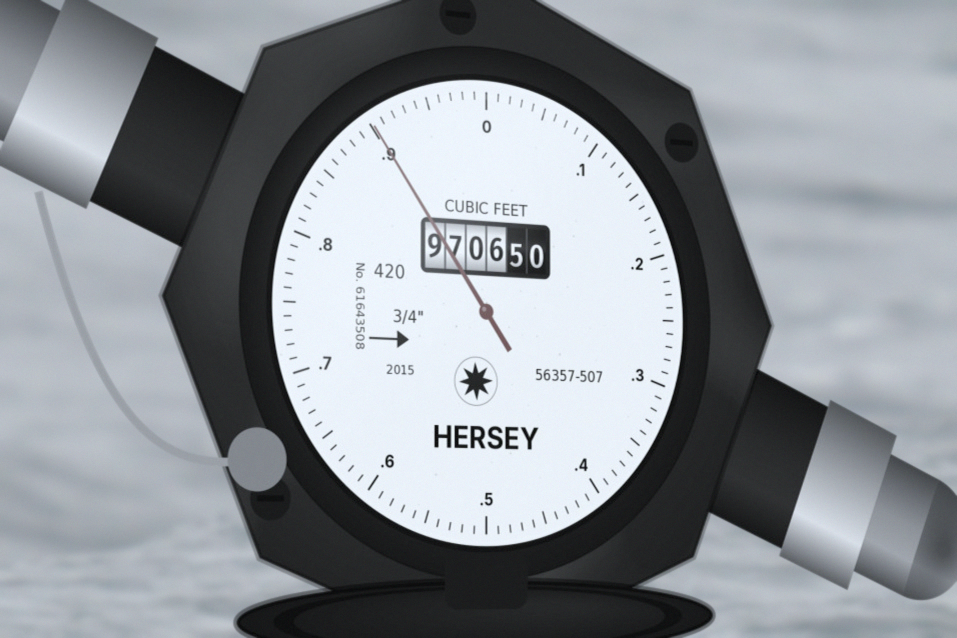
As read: 970649.90 ft³
